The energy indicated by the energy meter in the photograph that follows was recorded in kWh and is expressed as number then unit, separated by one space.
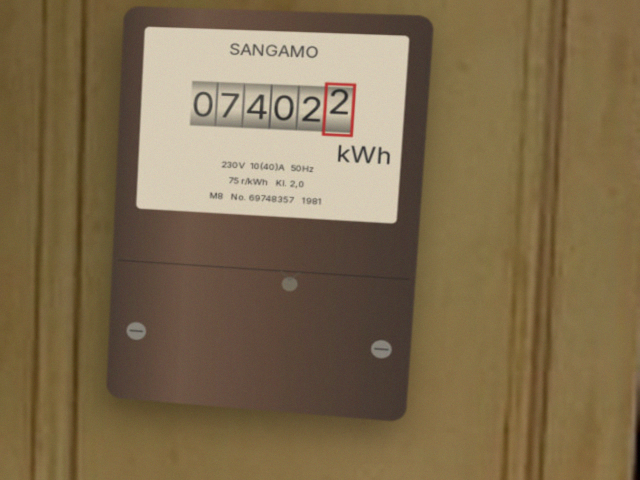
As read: 7402.2 kWh
